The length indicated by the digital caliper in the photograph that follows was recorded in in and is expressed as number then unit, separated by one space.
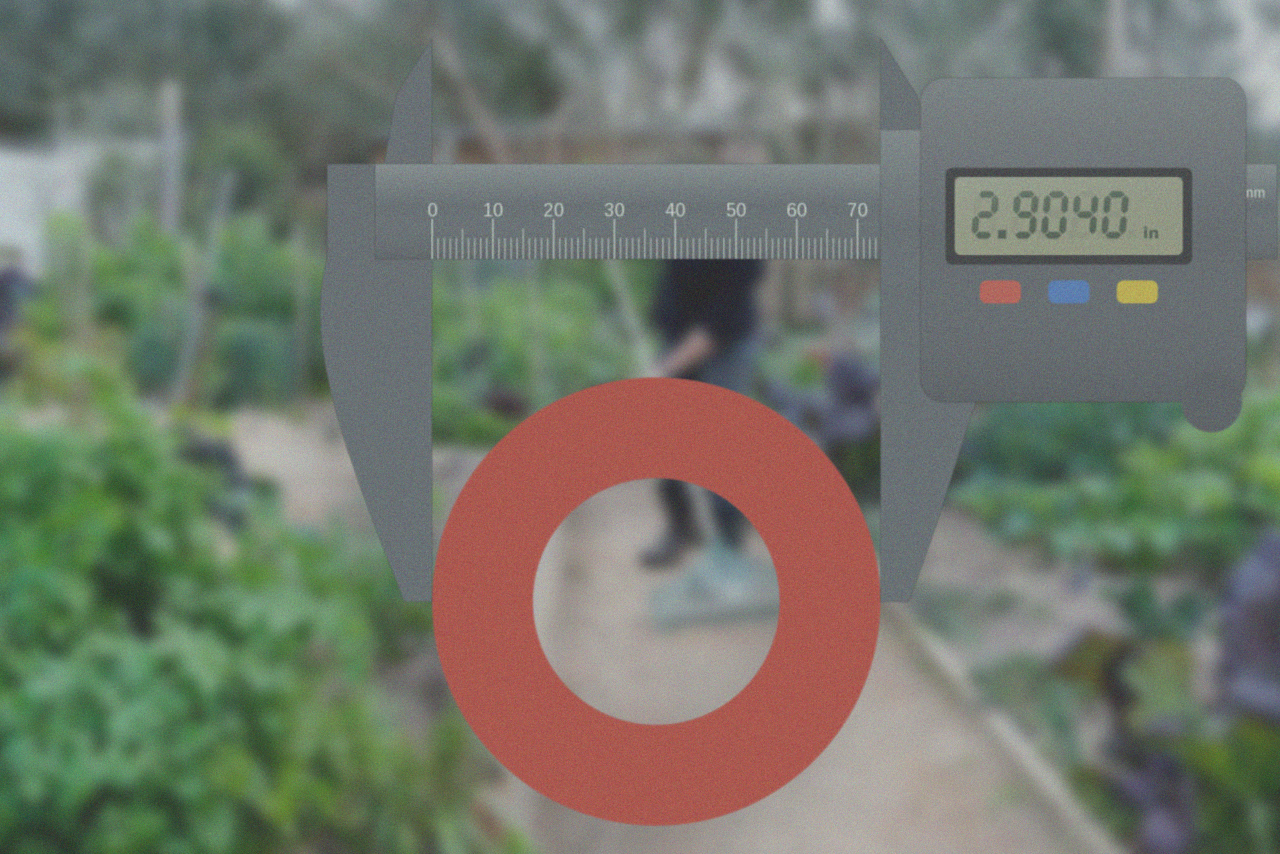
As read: 2.9040 in
